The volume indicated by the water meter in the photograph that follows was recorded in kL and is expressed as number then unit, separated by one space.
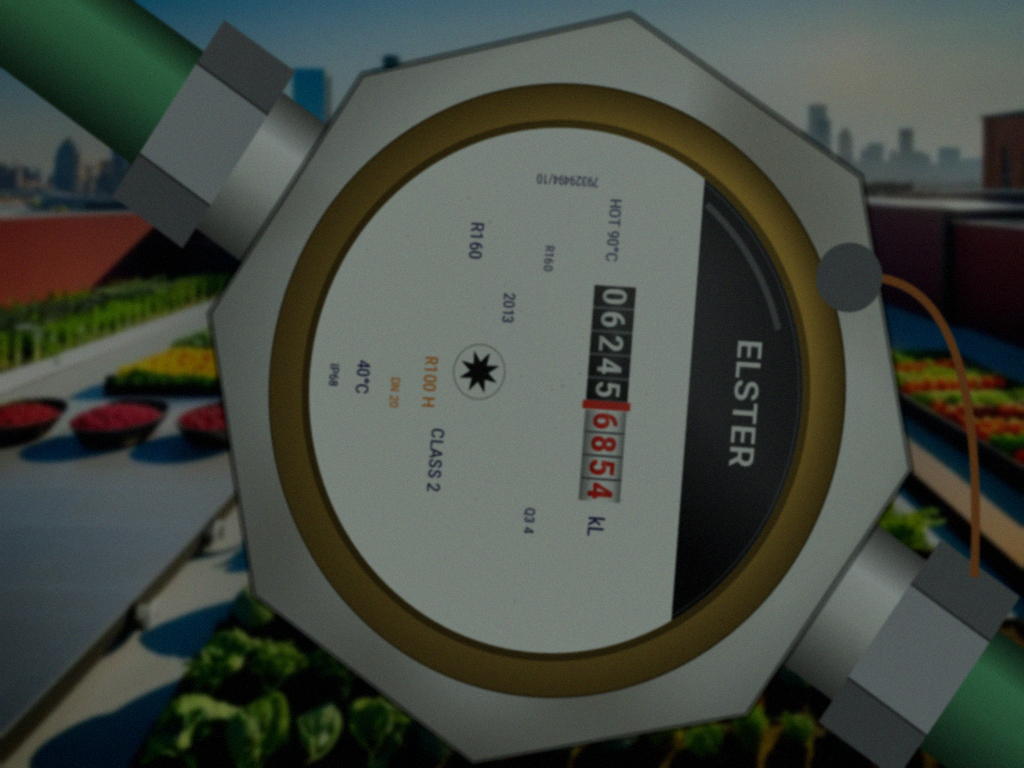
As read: 6245.6854 kL
